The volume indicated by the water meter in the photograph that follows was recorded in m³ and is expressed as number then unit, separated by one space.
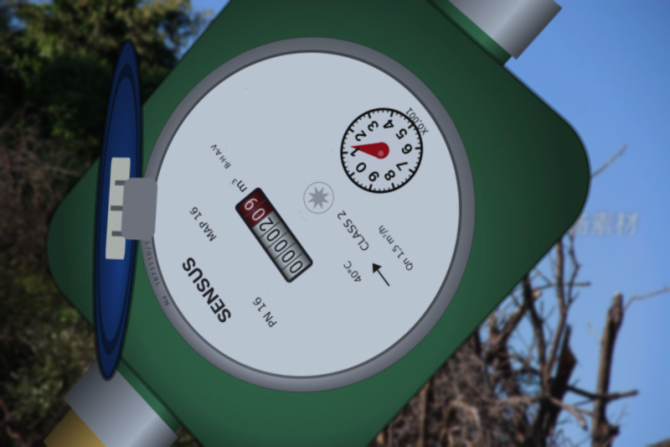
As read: 2.091 m³
